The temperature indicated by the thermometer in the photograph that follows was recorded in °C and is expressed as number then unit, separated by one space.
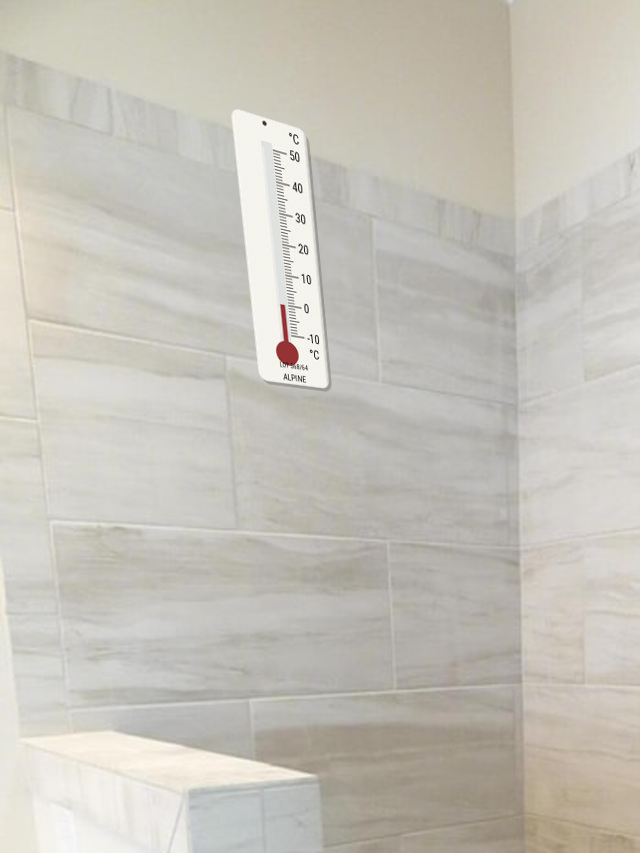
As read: 0 °C
